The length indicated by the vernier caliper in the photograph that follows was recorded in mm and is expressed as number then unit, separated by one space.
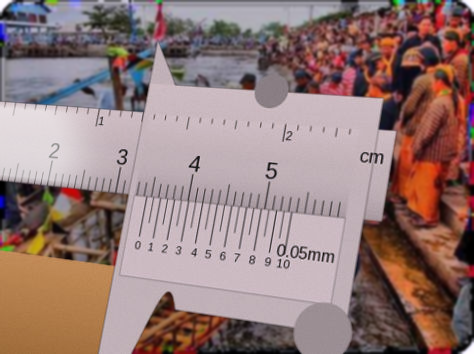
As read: 34.4 mm
